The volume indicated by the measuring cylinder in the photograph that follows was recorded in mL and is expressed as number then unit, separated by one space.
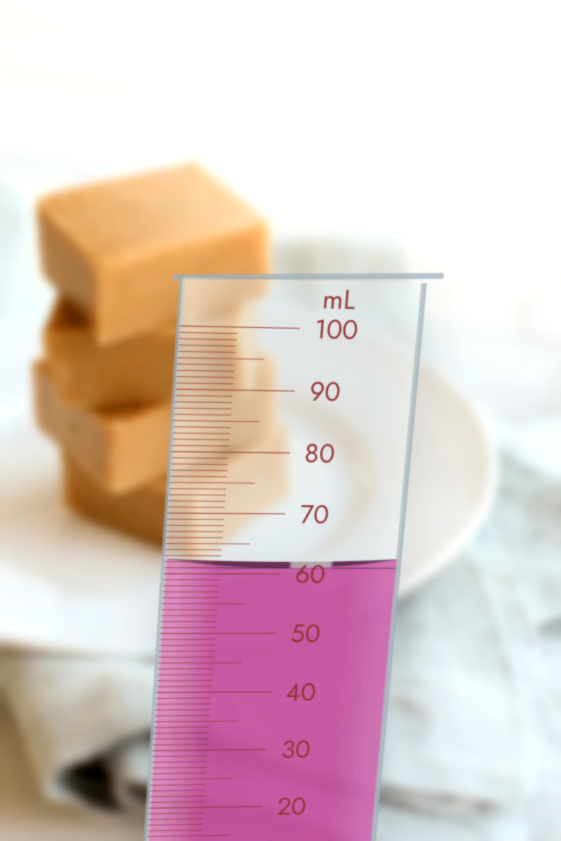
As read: 61 mL
